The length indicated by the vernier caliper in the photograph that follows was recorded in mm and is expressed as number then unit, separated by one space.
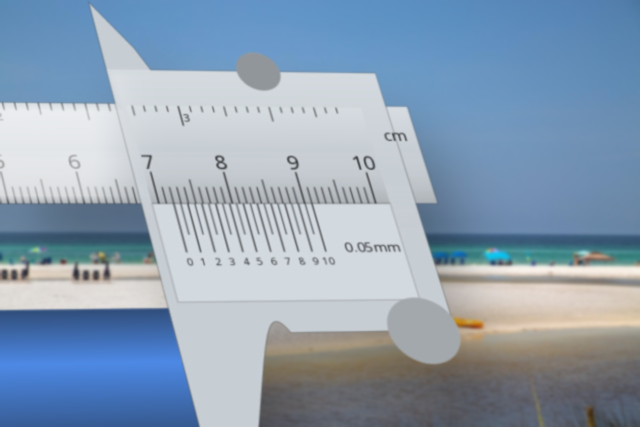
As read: 72.0 mm
